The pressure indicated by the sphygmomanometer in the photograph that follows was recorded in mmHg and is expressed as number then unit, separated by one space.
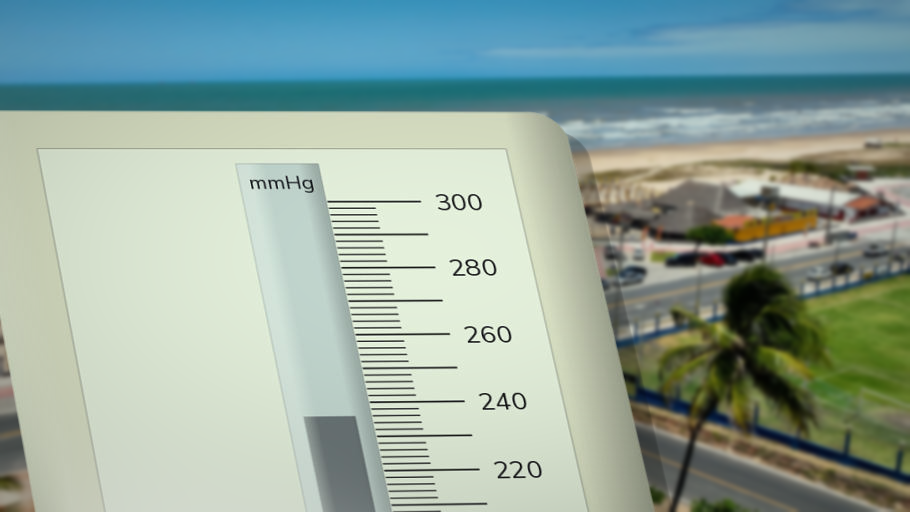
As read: 236 mmHg
